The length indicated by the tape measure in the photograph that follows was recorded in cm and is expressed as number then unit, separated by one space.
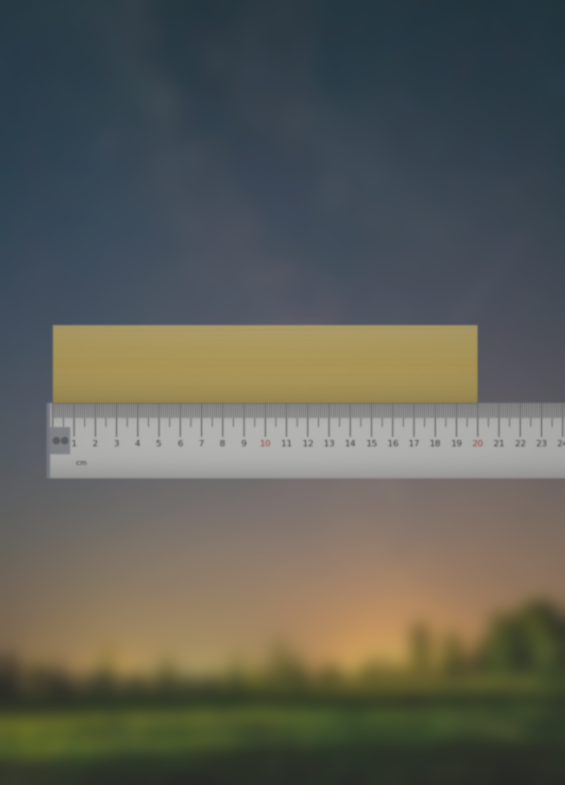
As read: 20 cm
